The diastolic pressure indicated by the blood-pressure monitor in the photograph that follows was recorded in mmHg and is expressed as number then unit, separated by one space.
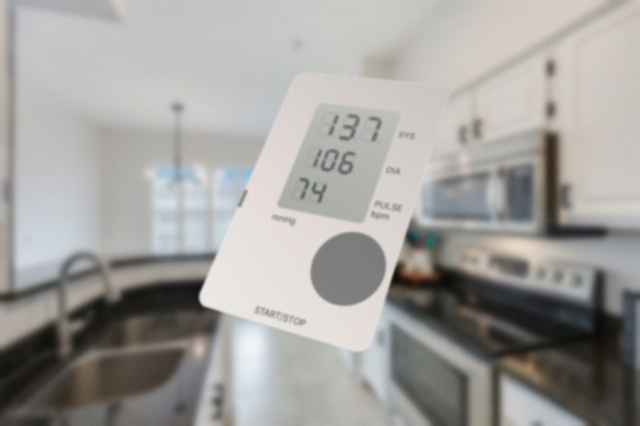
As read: 106 mmHg
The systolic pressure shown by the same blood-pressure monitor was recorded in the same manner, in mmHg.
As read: 137 mmHg
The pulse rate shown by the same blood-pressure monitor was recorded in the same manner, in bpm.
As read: 74 bpm
